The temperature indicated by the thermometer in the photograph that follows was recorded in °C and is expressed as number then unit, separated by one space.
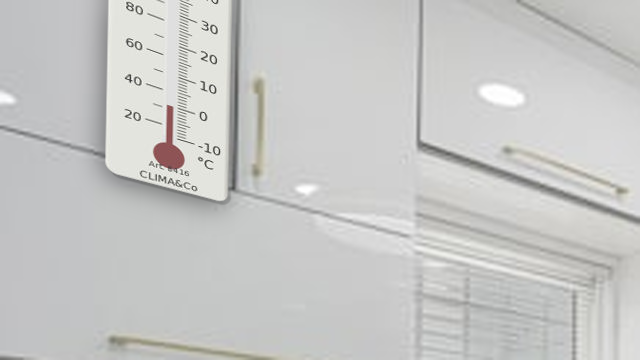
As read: 0 °C
